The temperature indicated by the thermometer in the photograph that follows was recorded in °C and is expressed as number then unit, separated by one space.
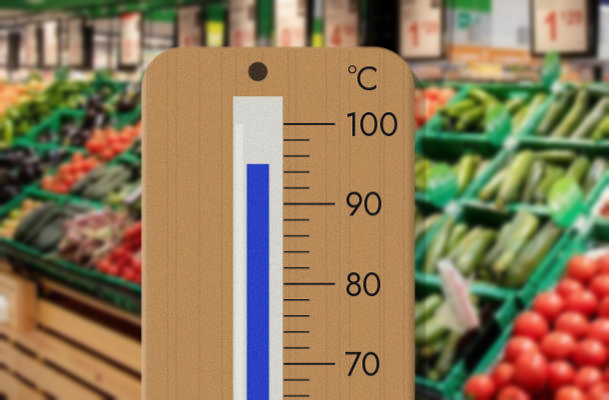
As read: 95 °C
